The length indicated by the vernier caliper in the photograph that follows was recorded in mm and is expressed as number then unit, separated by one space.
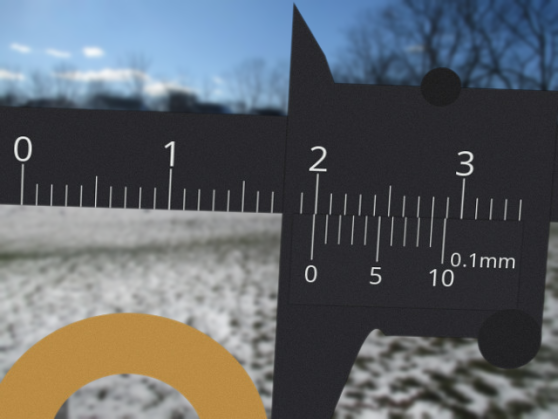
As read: 19.9 mm
